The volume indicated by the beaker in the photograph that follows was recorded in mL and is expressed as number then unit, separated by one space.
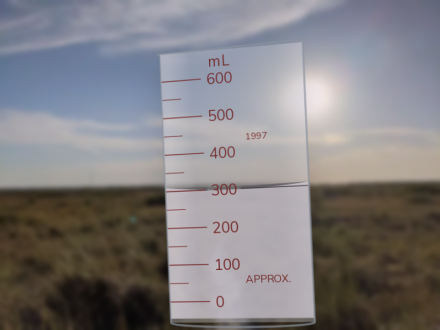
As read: 300 mL
